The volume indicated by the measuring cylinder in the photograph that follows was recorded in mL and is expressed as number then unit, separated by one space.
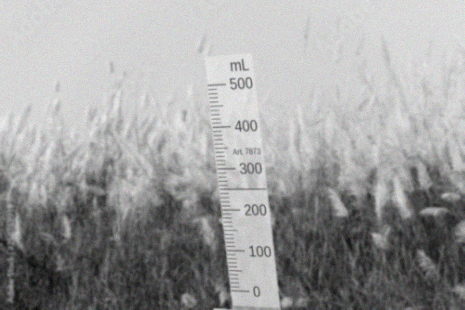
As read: 250 mL
